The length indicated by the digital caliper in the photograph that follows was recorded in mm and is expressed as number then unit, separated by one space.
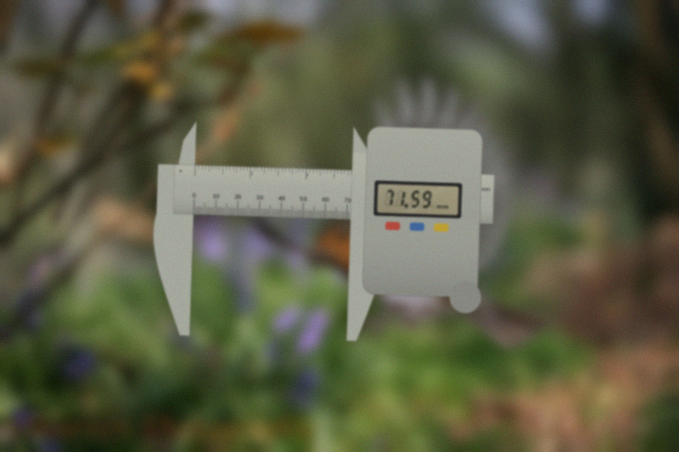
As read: 71.59 mm
